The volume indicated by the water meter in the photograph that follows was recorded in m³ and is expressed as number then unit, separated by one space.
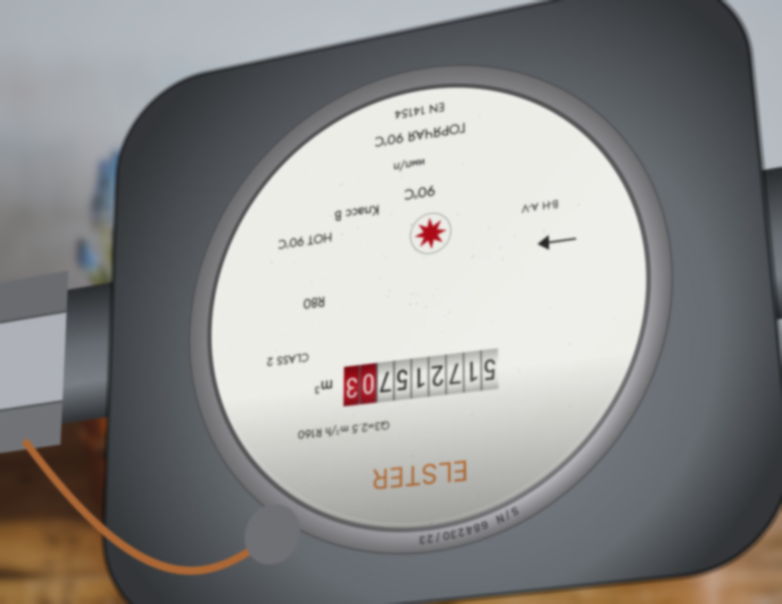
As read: 5172157.03 m³
